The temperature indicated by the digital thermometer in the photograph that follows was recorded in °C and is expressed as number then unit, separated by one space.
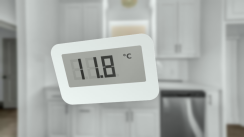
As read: 11.8 °C
